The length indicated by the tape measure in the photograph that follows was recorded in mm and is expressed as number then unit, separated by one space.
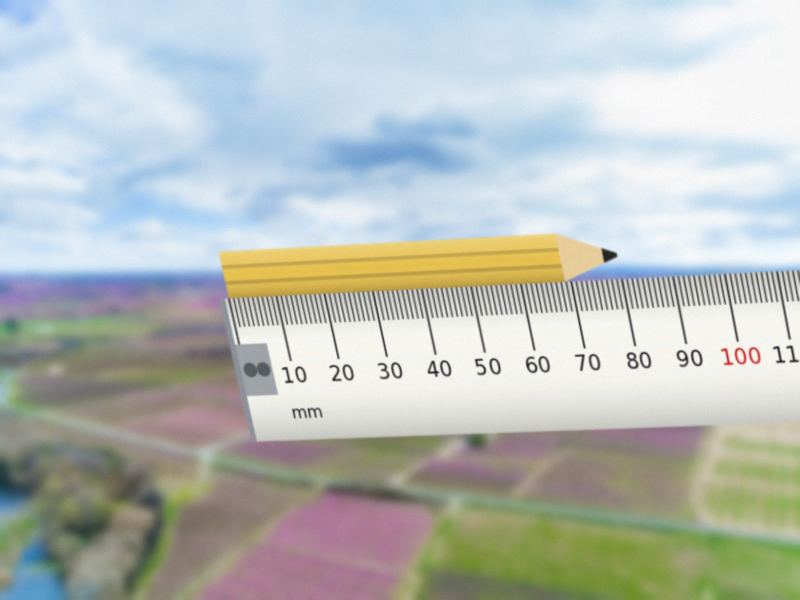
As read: 80 mm
